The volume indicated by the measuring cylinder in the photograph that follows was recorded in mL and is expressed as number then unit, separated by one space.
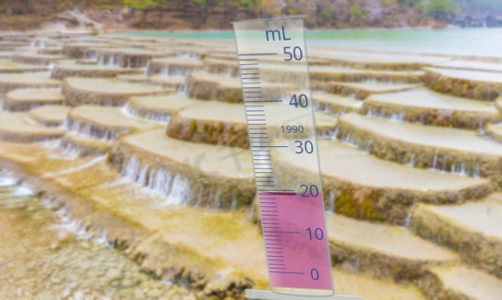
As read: 19 mL
